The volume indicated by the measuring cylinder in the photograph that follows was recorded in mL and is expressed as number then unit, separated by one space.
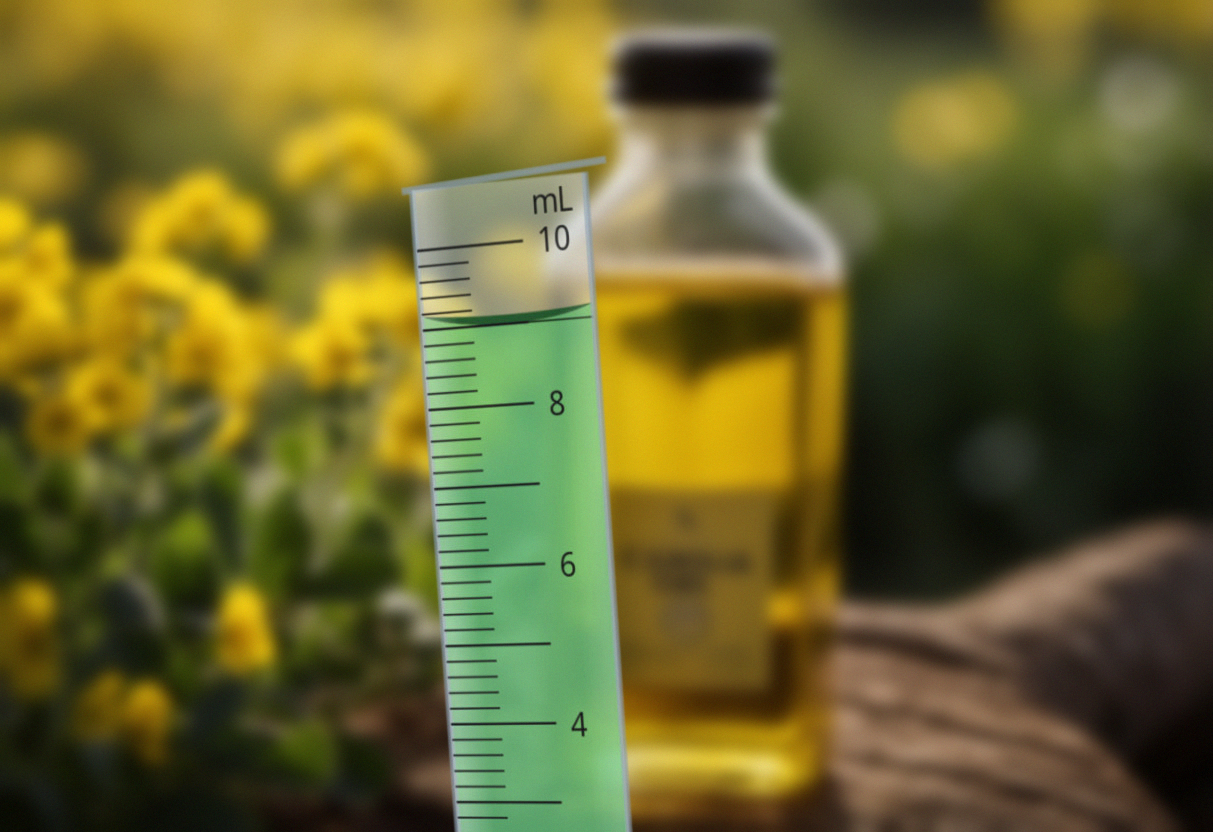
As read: 9 mL
